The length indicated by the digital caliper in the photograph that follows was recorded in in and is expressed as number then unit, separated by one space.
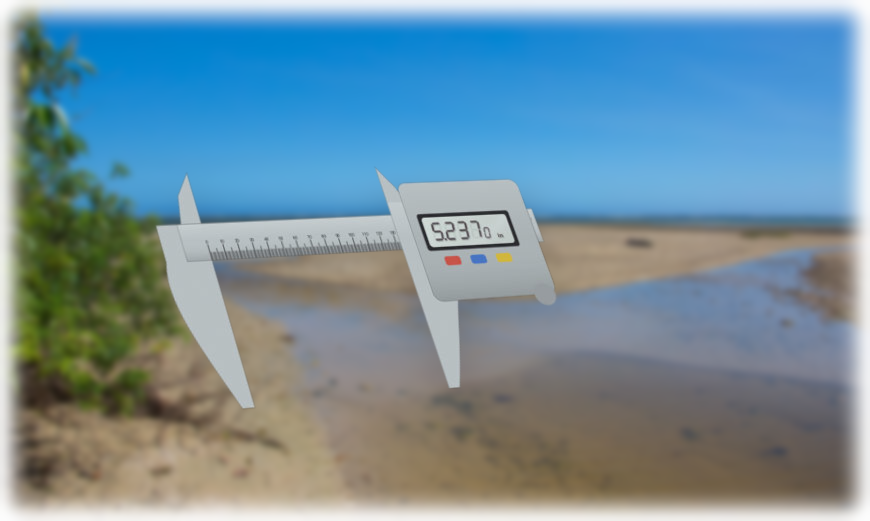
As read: 5.2370 in
